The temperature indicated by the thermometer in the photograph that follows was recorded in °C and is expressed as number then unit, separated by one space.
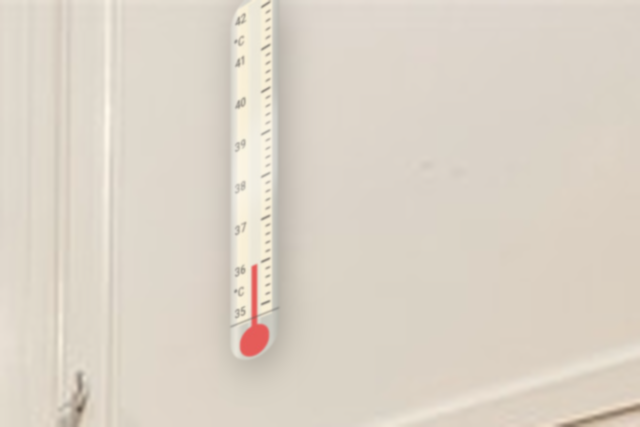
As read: 36 °C
